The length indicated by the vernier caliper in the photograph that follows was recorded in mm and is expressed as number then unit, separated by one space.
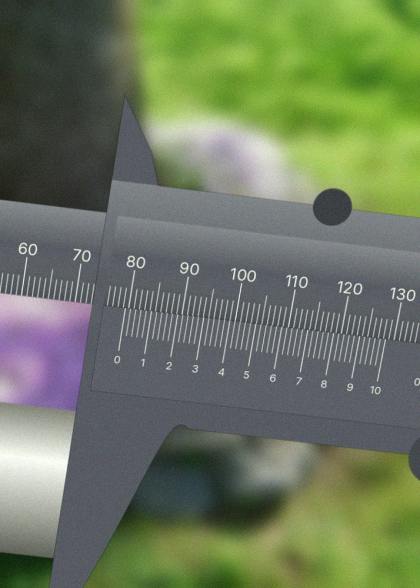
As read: 79.4 mm
